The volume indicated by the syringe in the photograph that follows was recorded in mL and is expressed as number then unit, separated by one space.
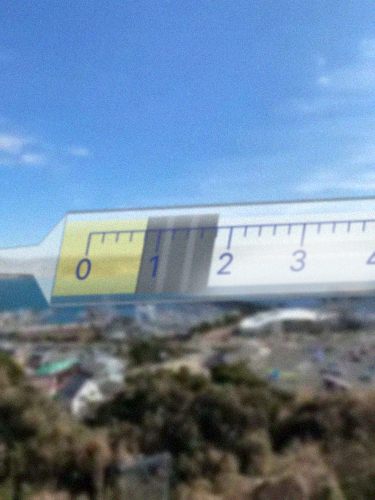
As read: 0.8 mL
